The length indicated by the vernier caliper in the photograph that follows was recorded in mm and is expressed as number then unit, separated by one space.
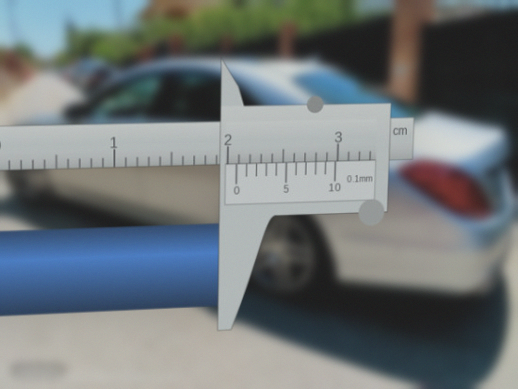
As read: 20.8 mm
